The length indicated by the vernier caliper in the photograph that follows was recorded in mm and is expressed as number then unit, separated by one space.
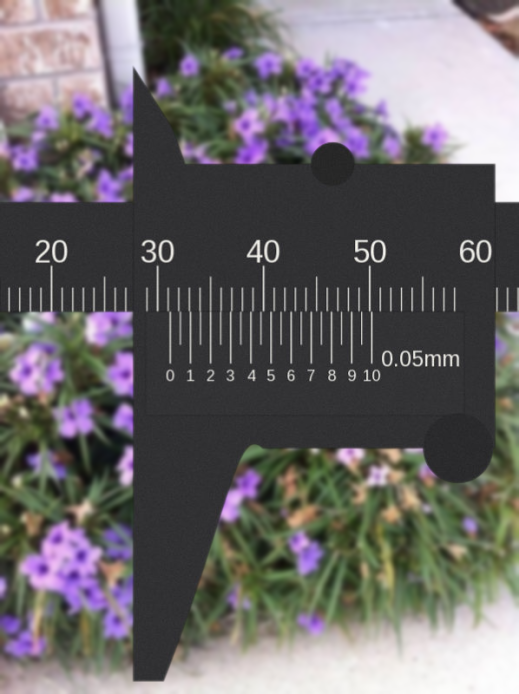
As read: 31.2 mm
